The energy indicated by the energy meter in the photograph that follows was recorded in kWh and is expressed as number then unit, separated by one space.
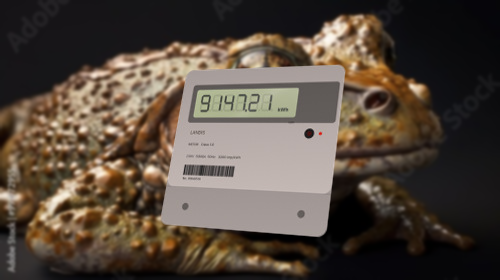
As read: 9147.21 kWh
